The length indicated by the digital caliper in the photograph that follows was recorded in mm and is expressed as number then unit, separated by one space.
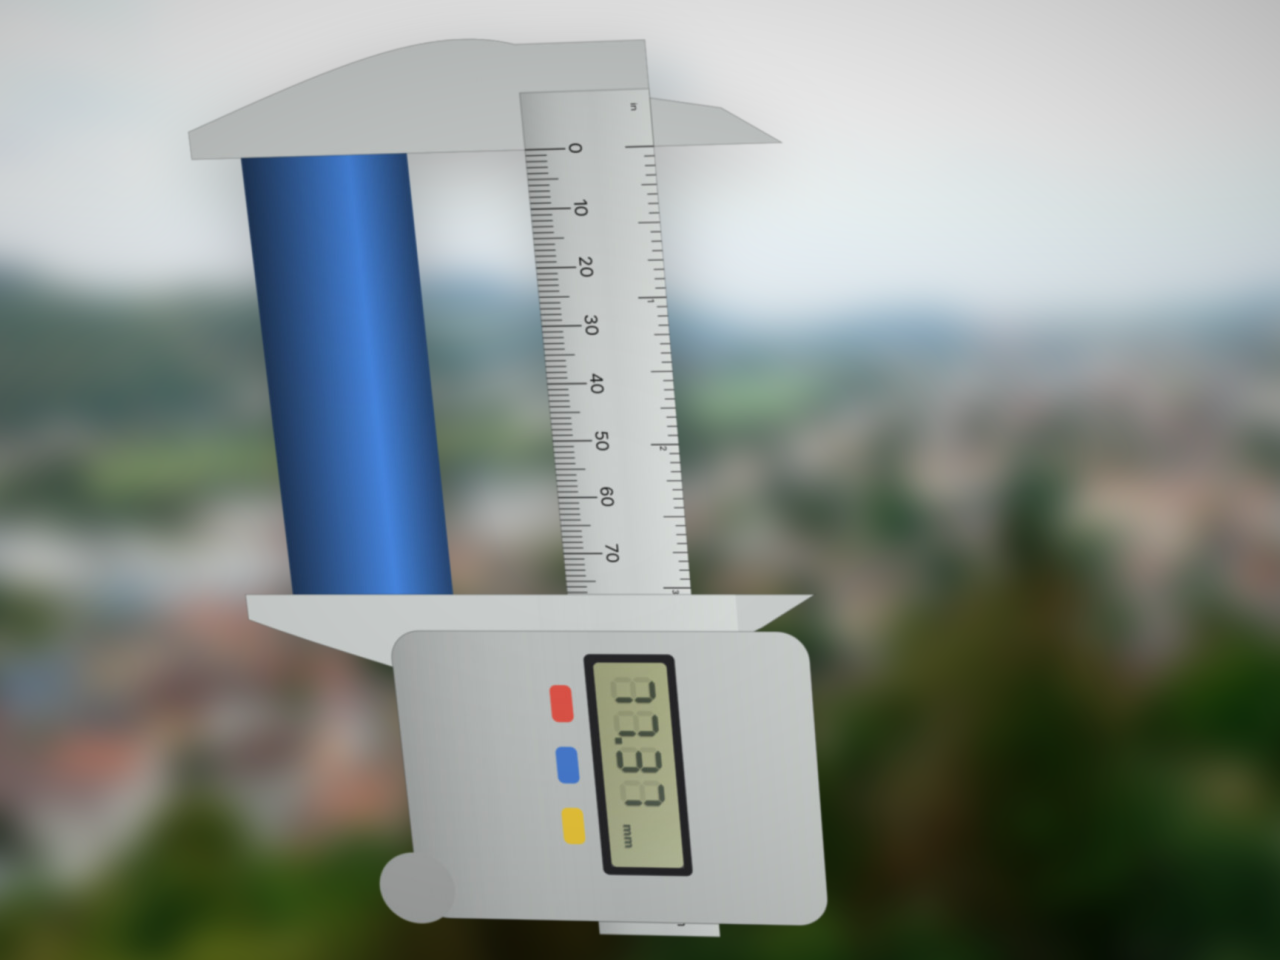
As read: 77.37 mm
